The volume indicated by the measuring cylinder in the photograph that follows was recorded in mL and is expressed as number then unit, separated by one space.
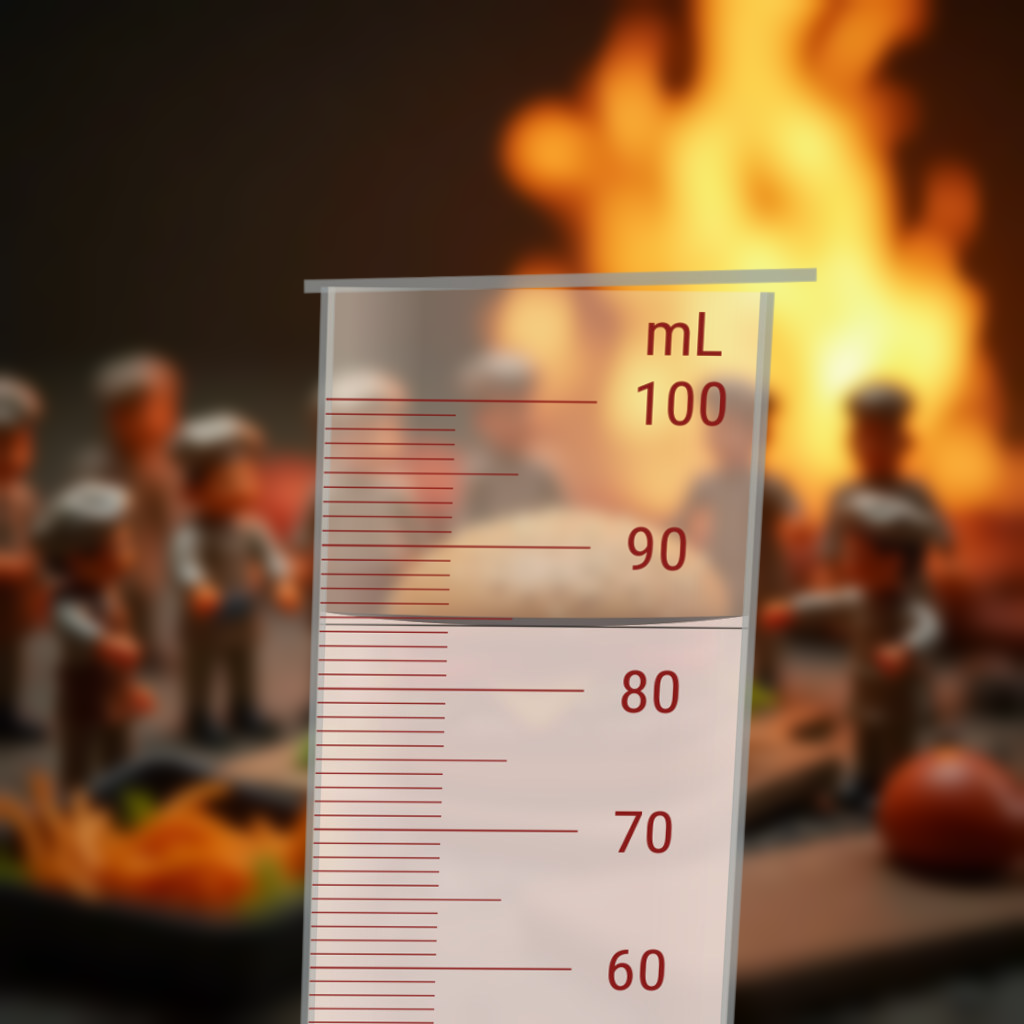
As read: 84.5 mL
